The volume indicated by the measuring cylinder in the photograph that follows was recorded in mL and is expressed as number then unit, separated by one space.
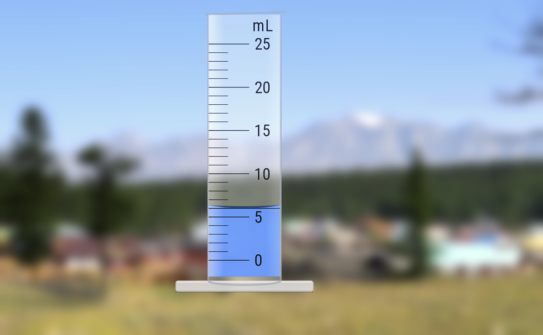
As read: 6 mL
